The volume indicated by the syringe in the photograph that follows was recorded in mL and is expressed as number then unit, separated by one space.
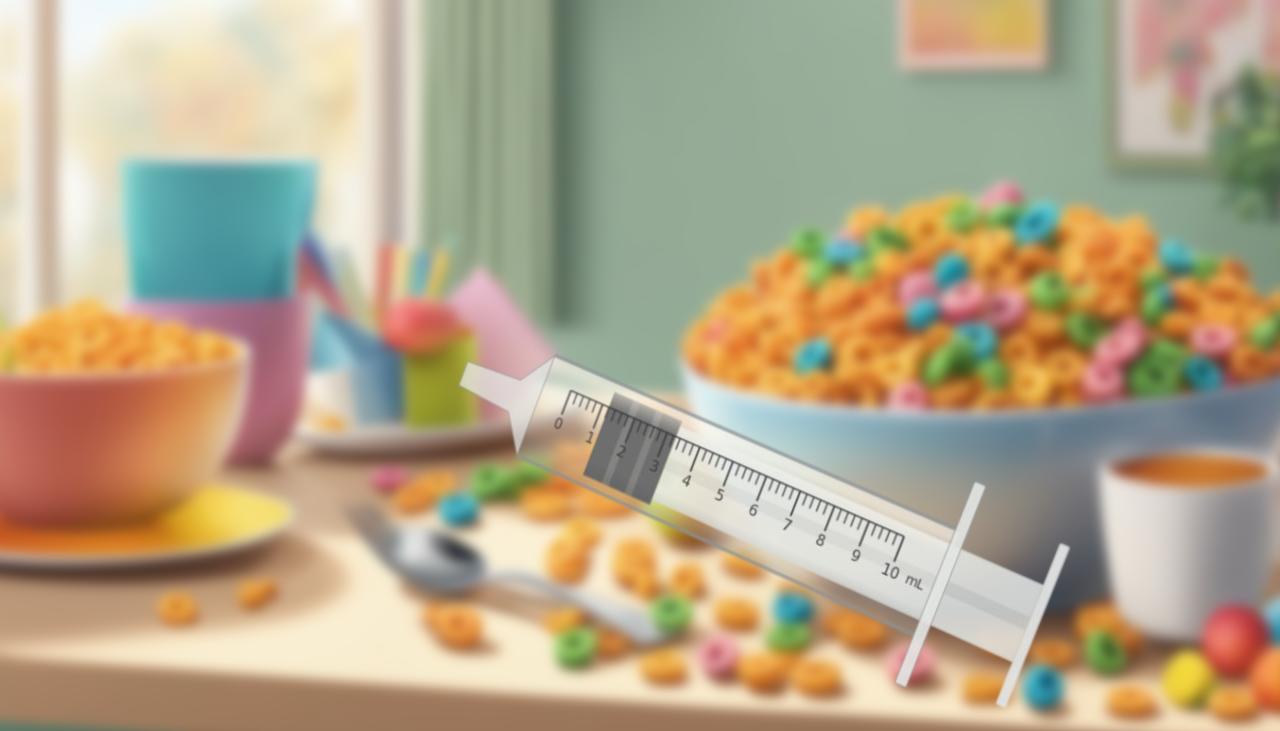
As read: 1.2 mL
